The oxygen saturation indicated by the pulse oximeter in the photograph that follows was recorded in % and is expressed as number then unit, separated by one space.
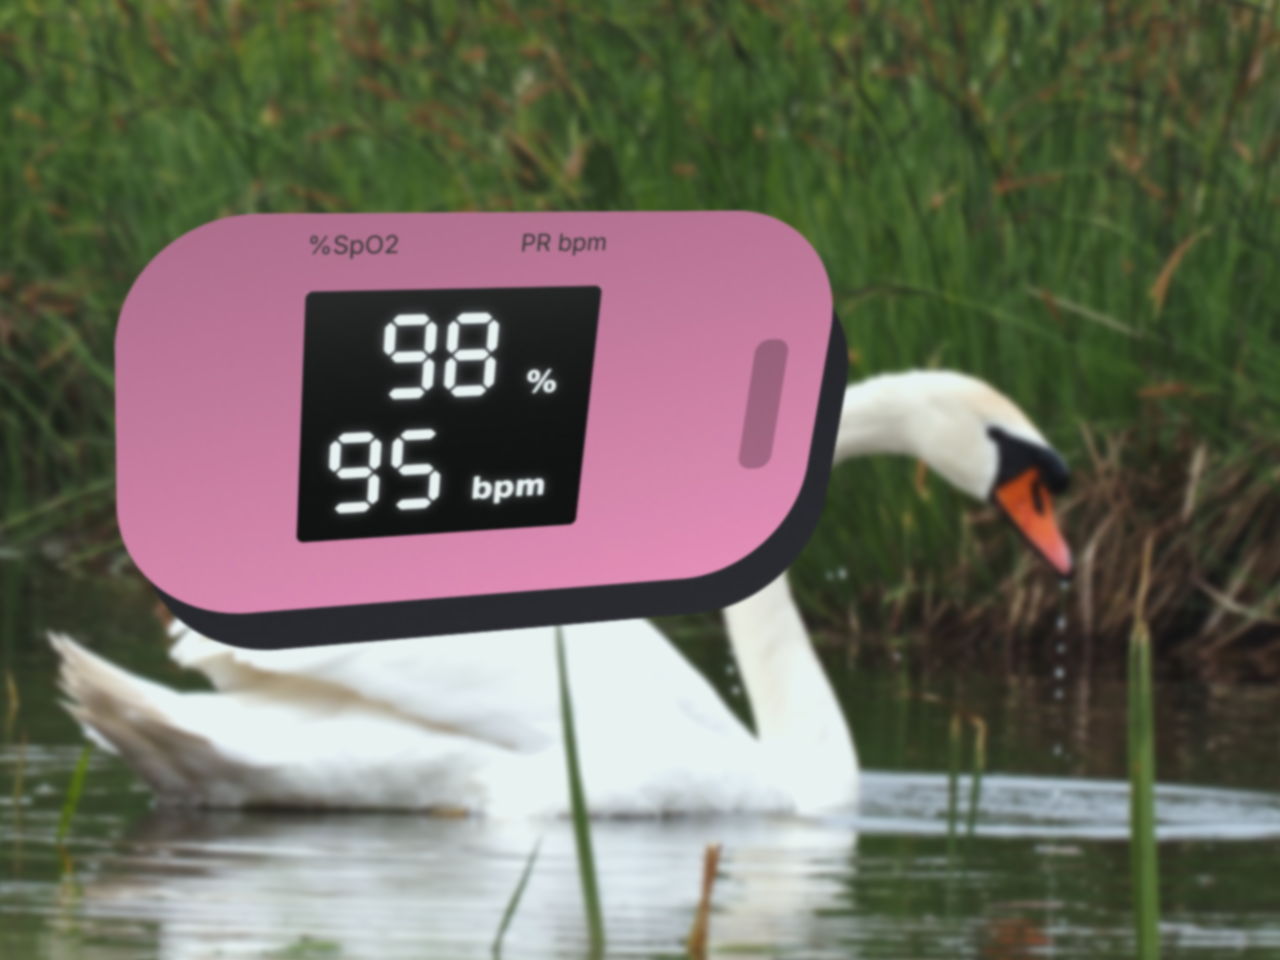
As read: 98 %
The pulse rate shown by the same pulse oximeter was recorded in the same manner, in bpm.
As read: 95 bpm
